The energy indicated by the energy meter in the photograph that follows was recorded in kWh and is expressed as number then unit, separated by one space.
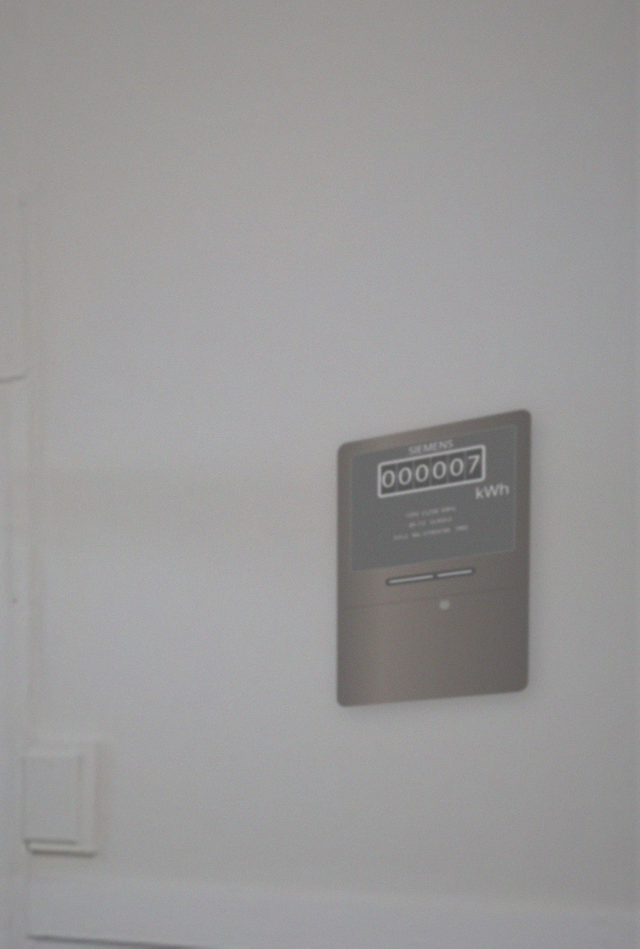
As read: 7 kWh
